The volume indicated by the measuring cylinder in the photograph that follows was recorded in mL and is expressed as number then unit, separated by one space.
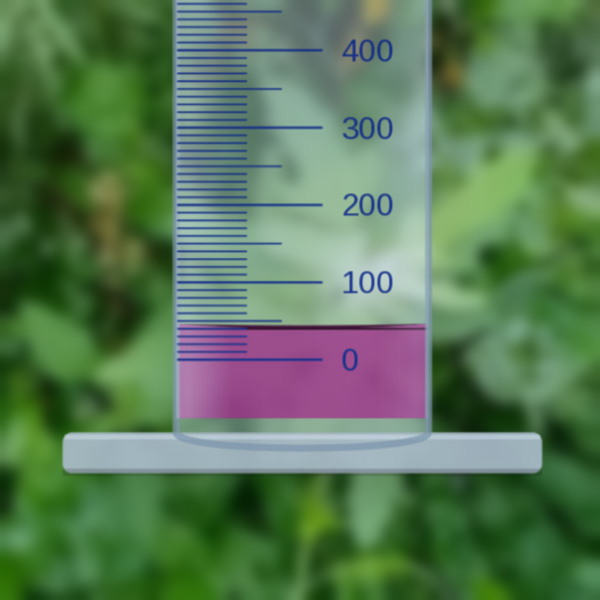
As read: 40 mL
